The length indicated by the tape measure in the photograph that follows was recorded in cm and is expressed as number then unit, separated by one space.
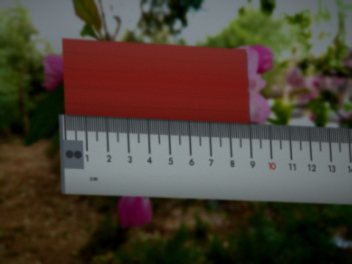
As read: 9 cm
